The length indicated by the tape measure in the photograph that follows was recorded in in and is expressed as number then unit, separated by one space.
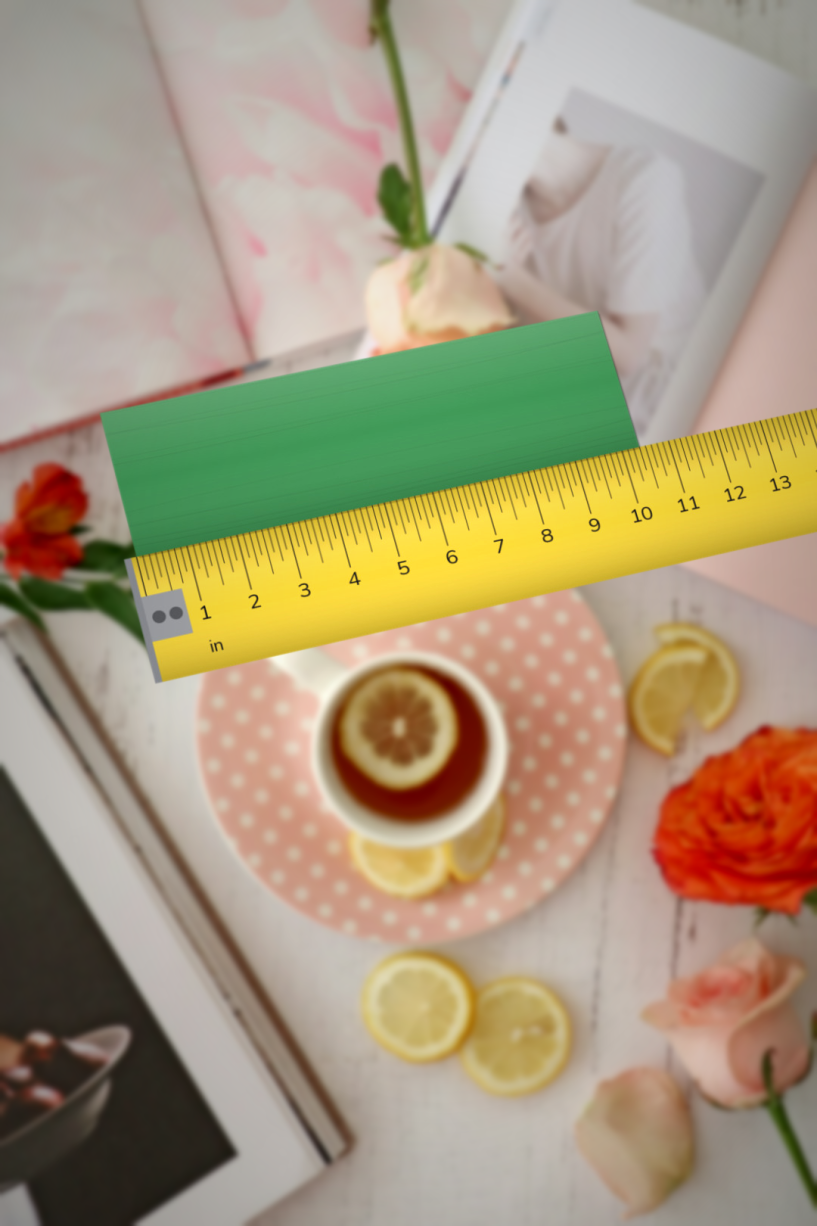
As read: 10.375 in
